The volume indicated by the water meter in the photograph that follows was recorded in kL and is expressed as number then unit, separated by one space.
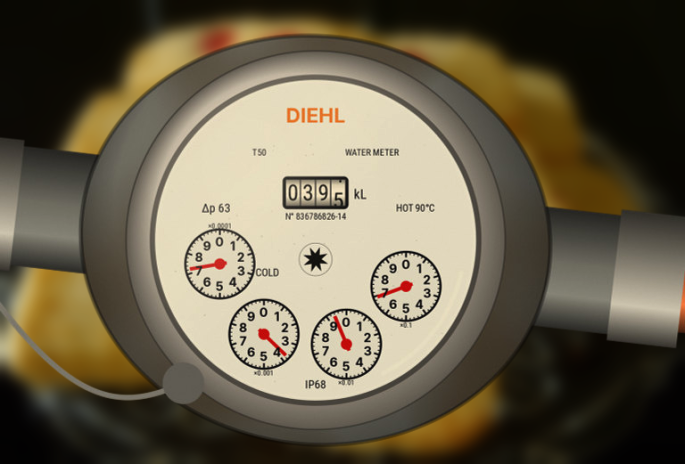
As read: 394.6937 kL
